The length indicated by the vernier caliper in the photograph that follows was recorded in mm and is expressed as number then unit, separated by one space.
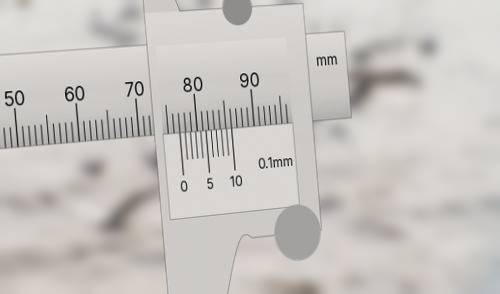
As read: 77.0 mm
